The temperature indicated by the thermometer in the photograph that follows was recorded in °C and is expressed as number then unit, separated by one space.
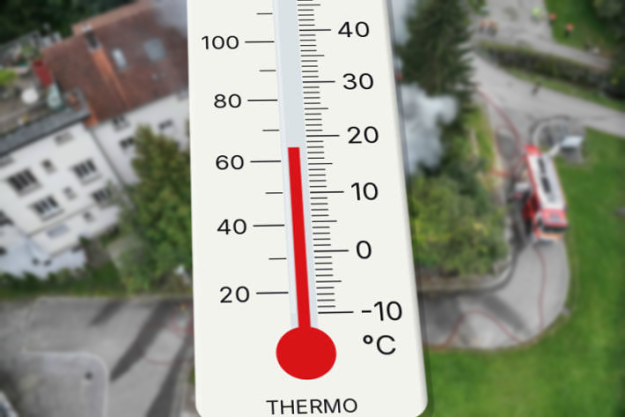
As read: 18 °C
